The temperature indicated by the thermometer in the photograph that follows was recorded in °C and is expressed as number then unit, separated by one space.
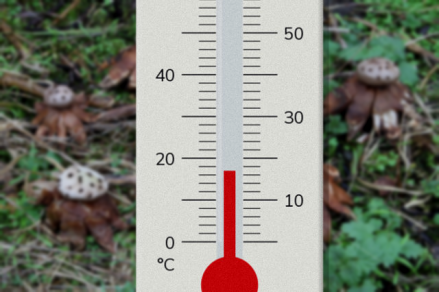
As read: 17 °C
